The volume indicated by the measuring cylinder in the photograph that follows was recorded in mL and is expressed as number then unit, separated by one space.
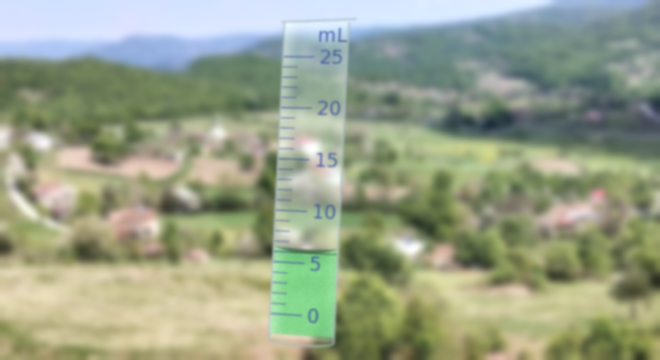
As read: 6 mL
